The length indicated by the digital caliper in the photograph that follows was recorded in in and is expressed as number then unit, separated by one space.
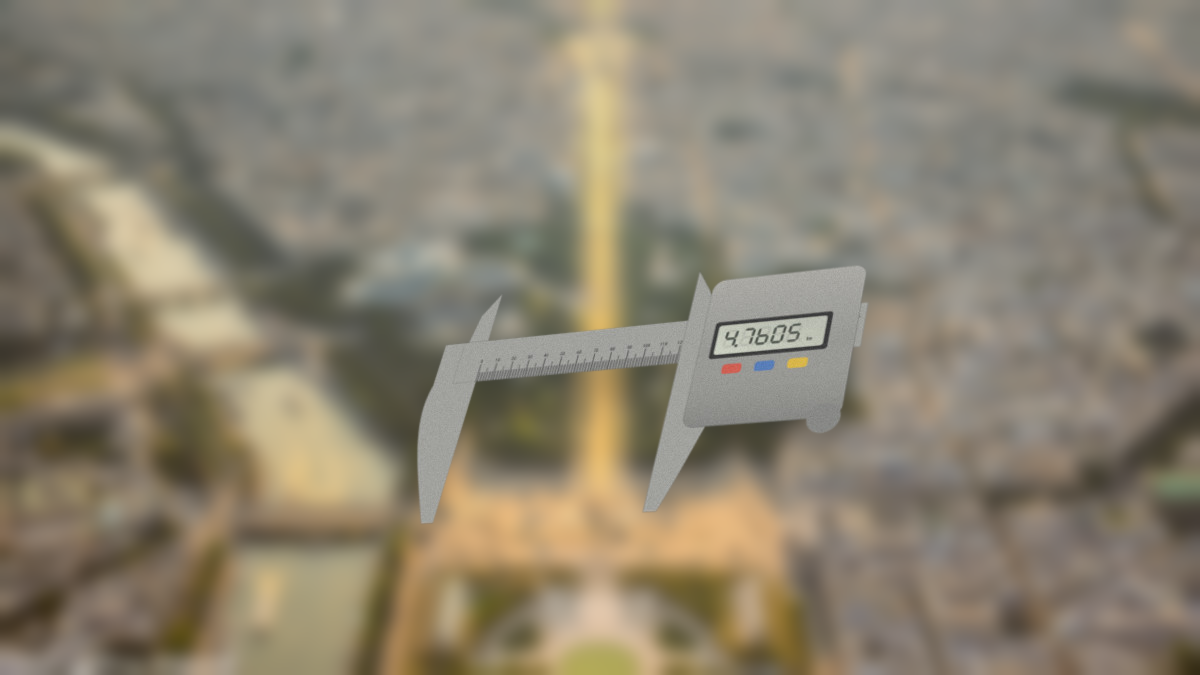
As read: 4.7605 in
